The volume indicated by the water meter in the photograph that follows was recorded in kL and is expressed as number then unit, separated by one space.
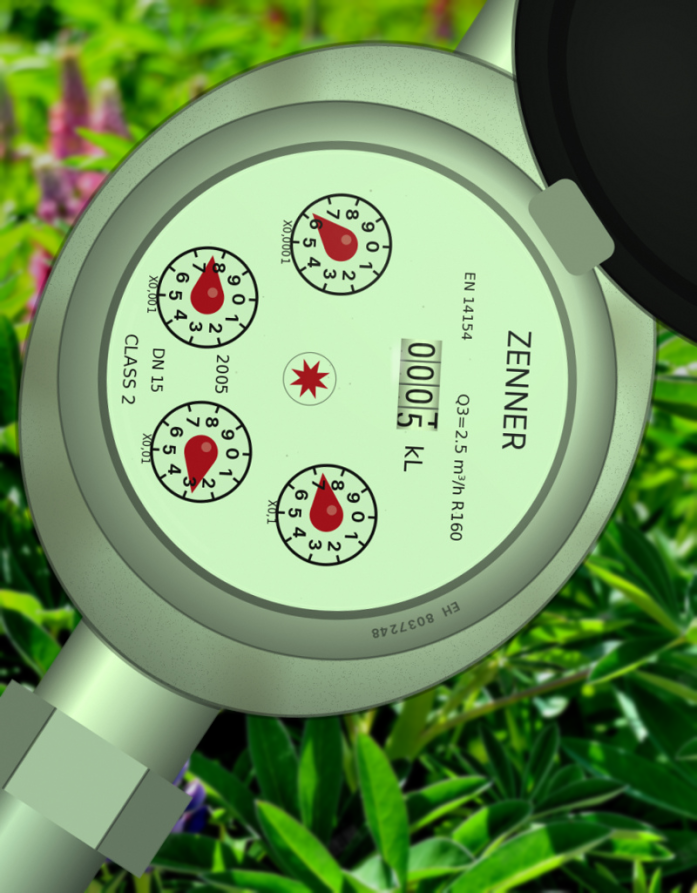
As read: 4.7276 kL
